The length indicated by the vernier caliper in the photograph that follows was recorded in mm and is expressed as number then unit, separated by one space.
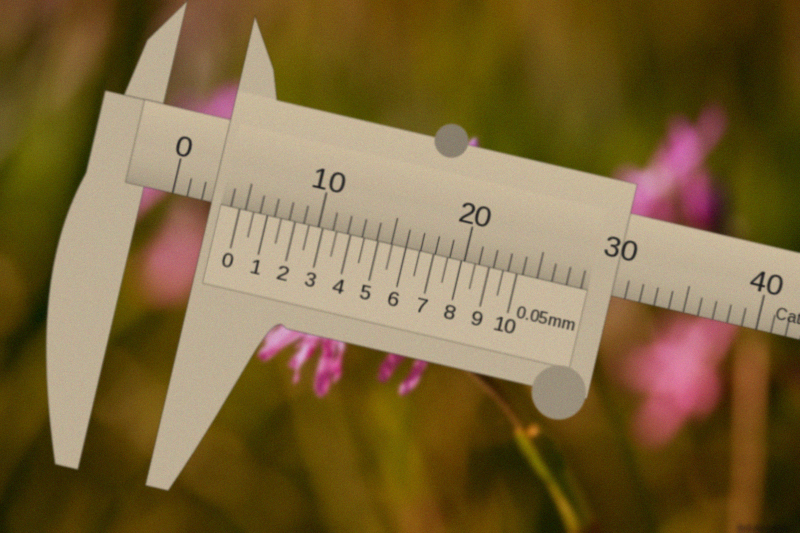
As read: 4.6 mm
